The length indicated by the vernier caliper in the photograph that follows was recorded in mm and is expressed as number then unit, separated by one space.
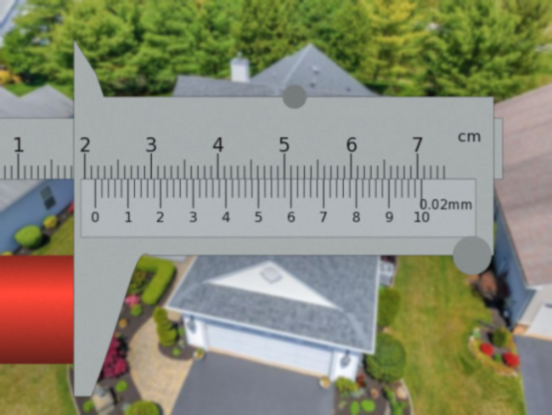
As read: 21.6 mm
